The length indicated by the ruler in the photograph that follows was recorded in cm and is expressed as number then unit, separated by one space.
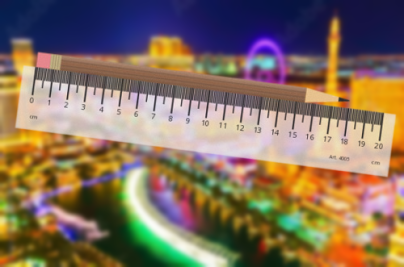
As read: 18 cm
